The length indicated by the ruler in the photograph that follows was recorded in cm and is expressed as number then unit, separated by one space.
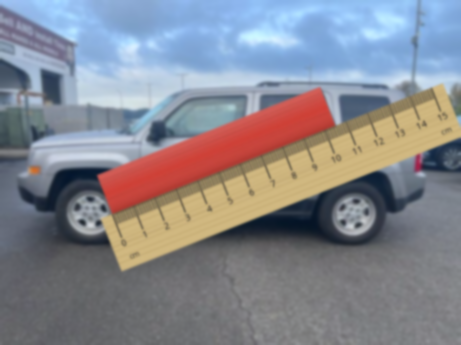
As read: 10.5 cm
